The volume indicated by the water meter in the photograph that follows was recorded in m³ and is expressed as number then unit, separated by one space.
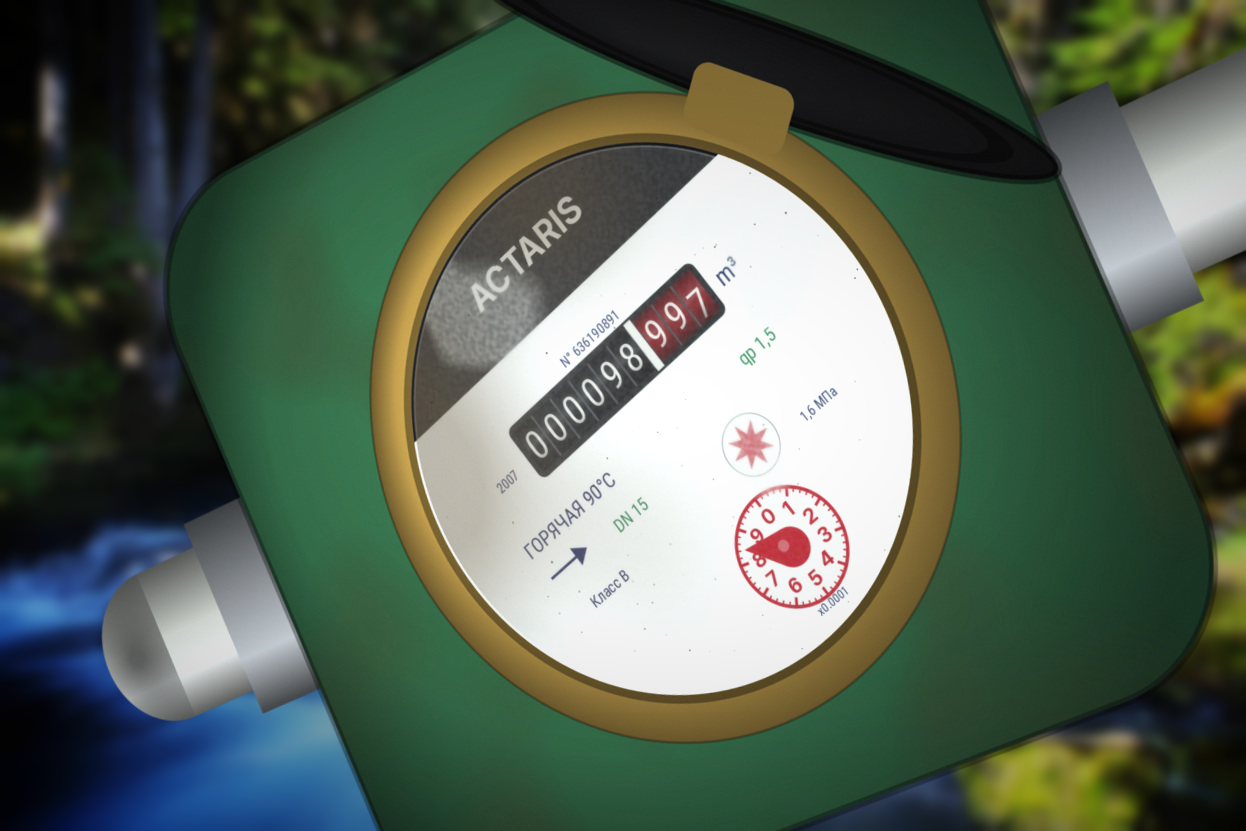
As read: 98.9968 m³
